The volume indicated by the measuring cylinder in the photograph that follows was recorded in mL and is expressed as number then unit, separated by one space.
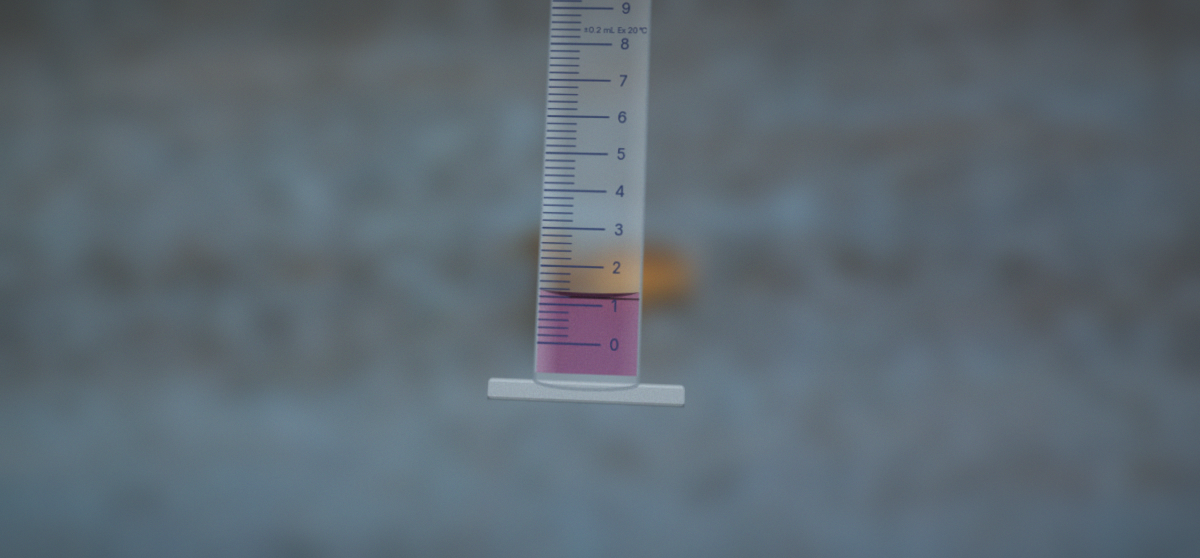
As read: 1.2 mL
